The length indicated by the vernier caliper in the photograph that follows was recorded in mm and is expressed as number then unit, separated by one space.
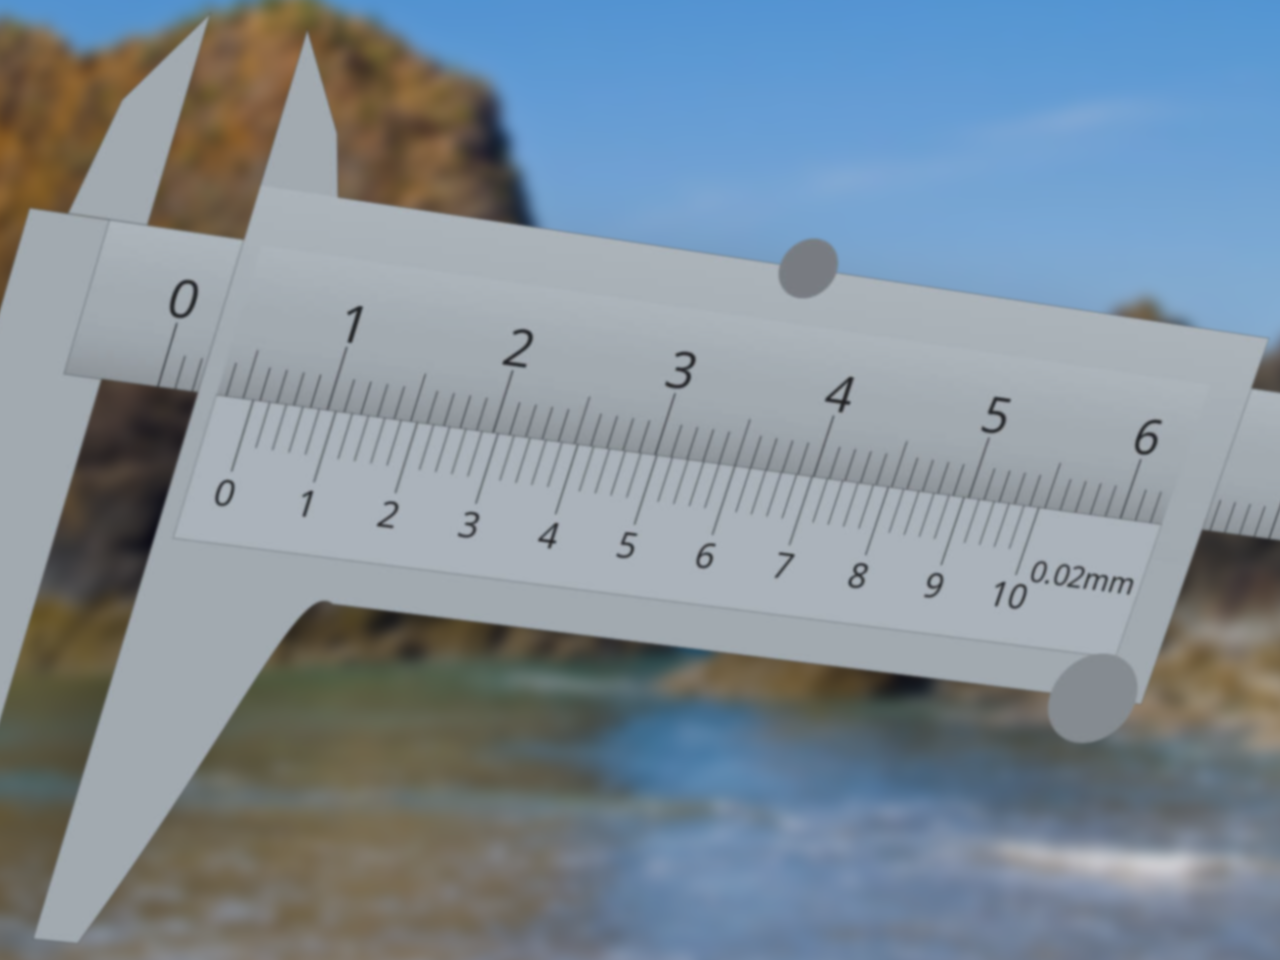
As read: 5.6 mm
